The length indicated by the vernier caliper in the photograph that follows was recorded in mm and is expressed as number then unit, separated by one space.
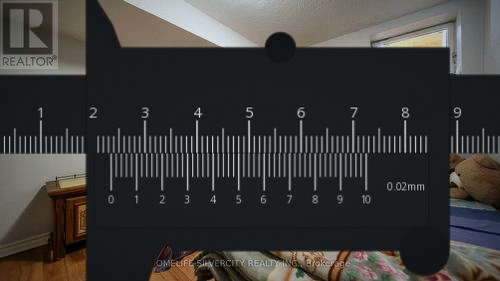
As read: 23.5 mm
